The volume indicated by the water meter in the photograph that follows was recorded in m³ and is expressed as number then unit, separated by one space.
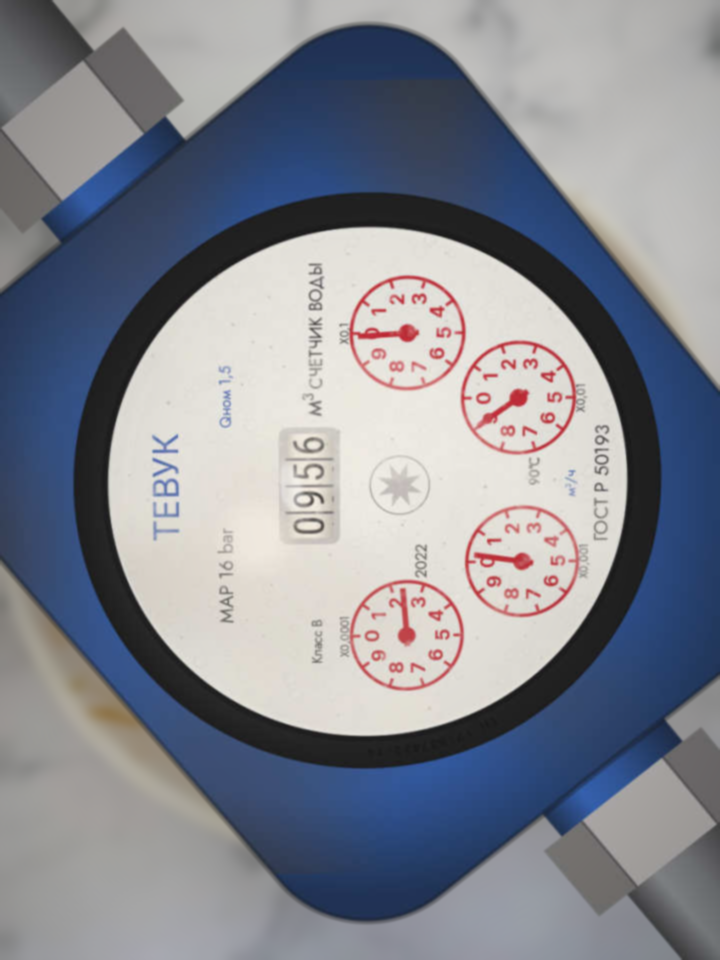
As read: 955.9902 m³
